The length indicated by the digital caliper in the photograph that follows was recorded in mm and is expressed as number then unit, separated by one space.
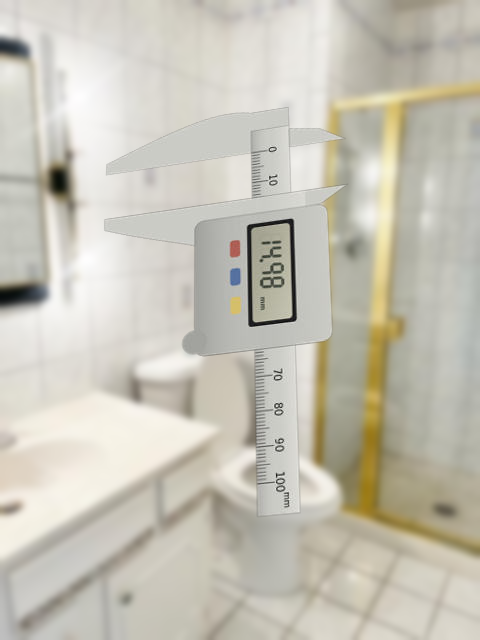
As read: 14.98 mm
